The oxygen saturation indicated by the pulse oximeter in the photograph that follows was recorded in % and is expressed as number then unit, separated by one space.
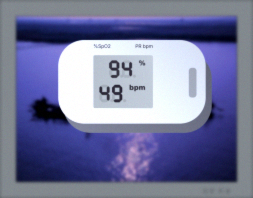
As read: 94 %
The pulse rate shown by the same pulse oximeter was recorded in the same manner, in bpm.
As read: 49 bpm
